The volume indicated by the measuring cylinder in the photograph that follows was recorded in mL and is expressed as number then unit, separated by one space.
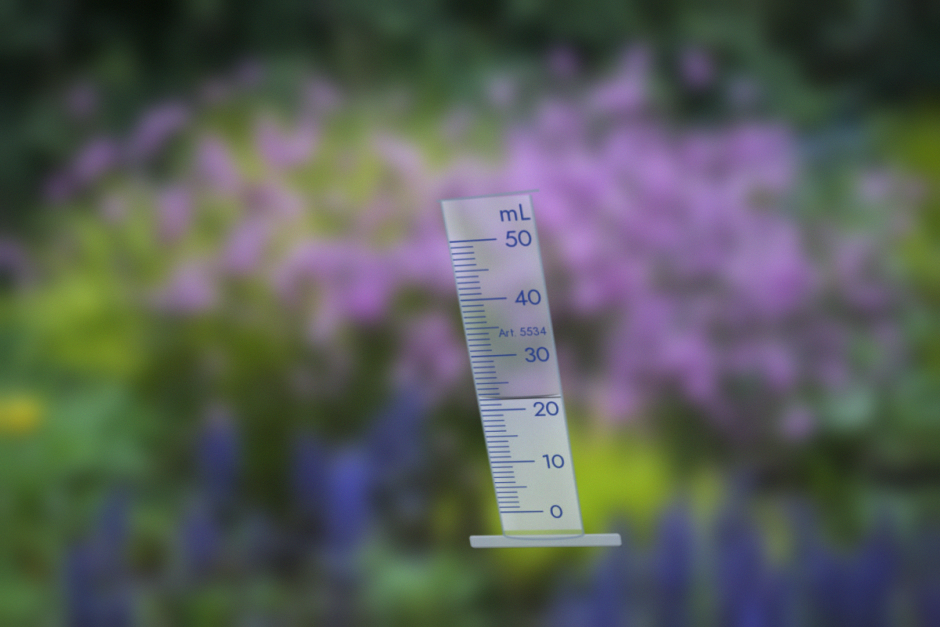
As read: 22 mL
